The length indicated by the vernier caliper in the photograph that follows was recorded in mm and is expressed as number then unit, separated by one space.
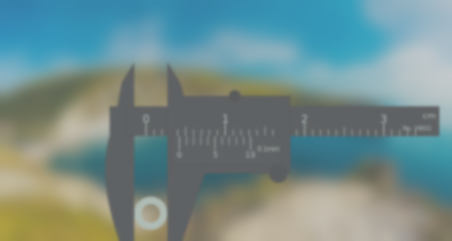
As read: 4.2 mm
